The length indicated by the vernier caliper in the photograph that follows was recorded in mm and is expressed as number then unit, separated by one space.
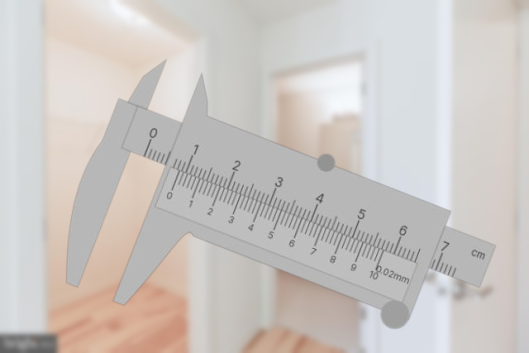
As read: 8.5 mm
